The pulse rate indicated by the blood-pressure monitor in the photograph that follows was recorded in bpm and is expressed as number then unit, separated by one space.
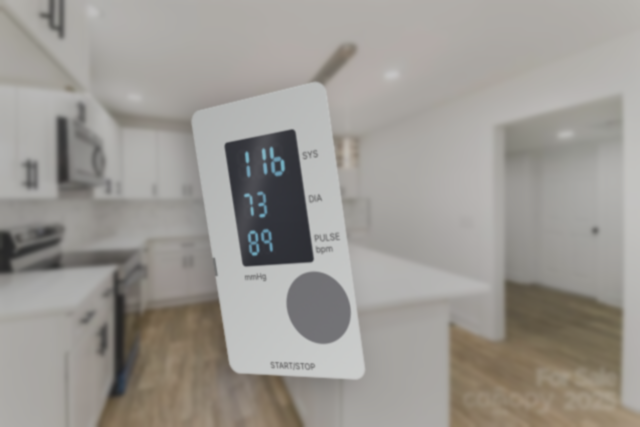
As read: 89 bpm
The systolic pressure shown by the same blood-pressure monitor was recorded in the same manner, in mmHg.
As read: 116 mmHg
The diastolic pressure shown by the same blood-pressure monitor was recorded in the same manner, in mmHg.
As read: 73 mmHg
